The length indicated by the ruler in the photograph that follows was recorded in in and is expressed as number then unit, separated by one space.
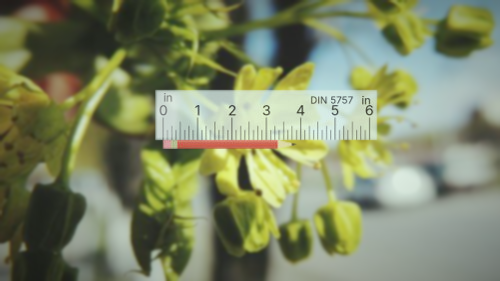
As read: 3.875 in
